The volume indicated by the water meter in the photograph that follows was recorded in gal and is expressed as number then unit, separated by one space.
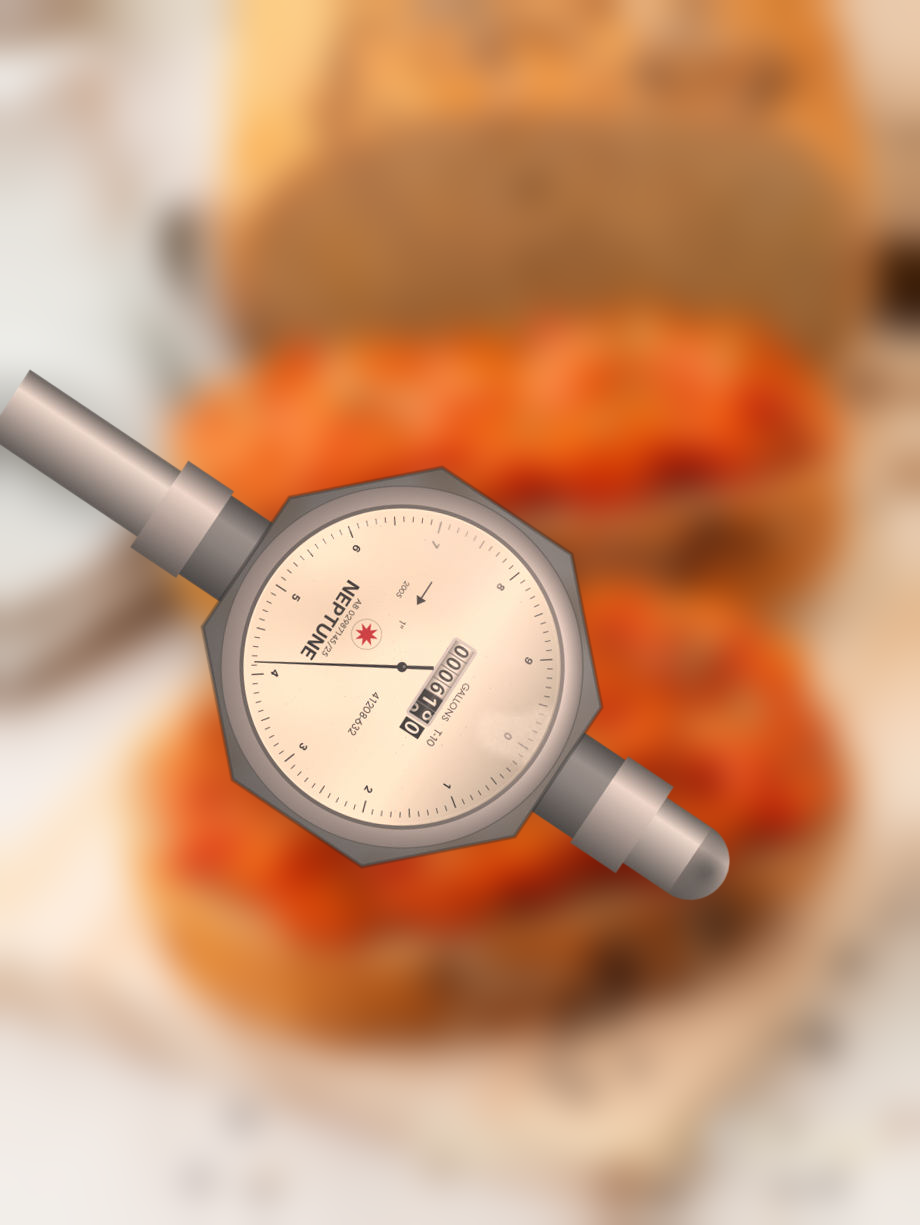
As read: 6184.1 gal
